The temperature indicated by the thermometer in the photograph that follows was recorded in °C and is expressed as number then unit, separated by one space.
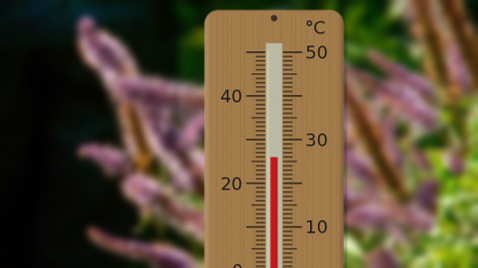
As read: 26 °C
